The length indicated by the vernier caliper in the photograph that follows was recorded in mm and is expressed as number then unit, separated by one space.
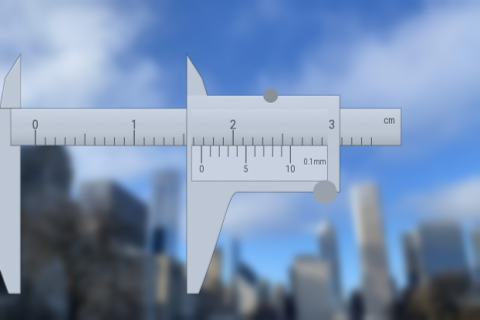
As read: 16.8 mm
